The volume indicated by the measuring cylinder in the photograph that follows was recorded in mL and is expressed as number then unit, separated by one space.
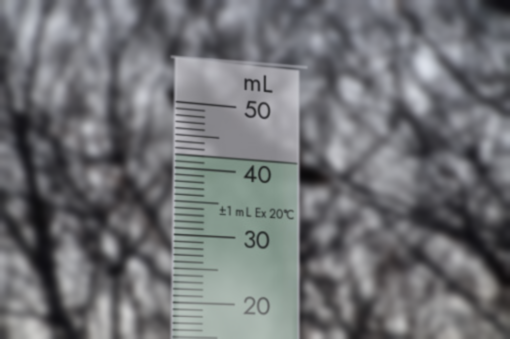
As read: 42 mL
